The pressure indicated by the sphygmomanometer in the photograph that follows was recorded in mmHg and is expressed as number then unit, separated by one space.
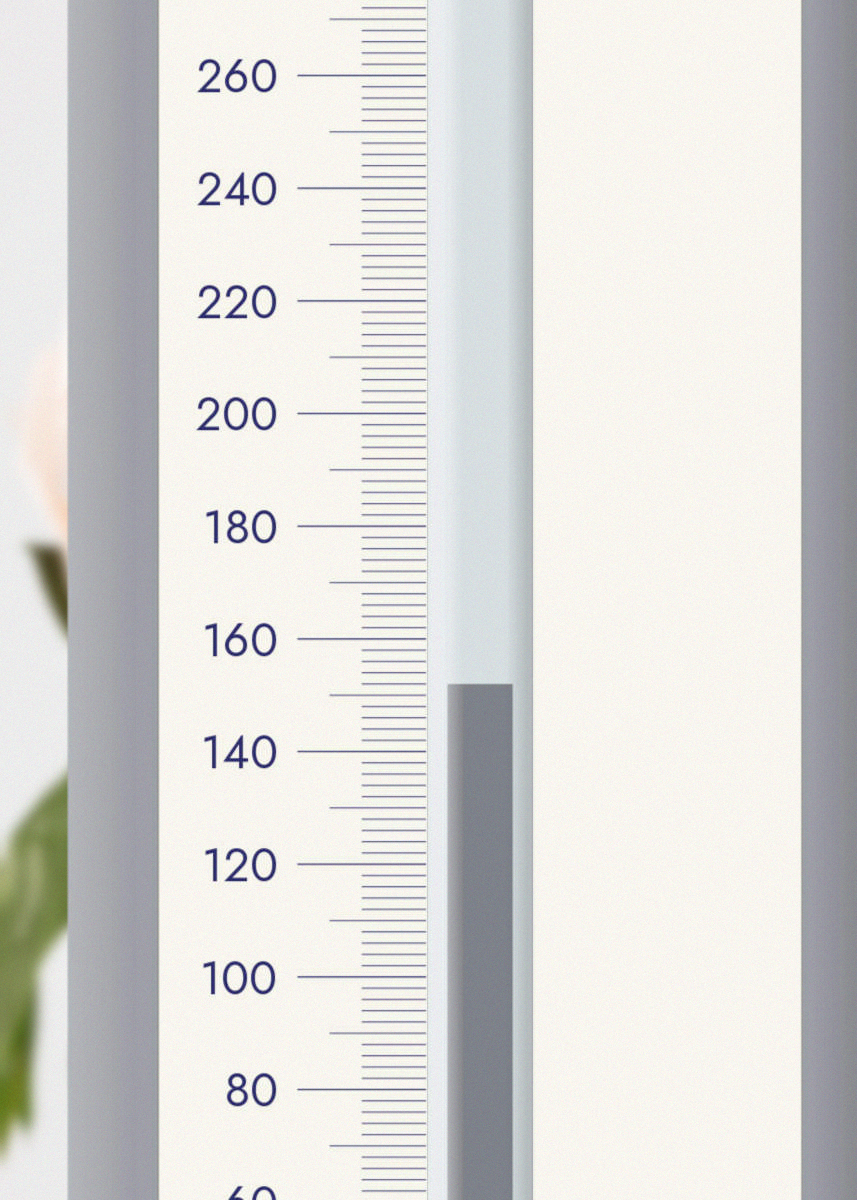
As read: 152 mmHg
